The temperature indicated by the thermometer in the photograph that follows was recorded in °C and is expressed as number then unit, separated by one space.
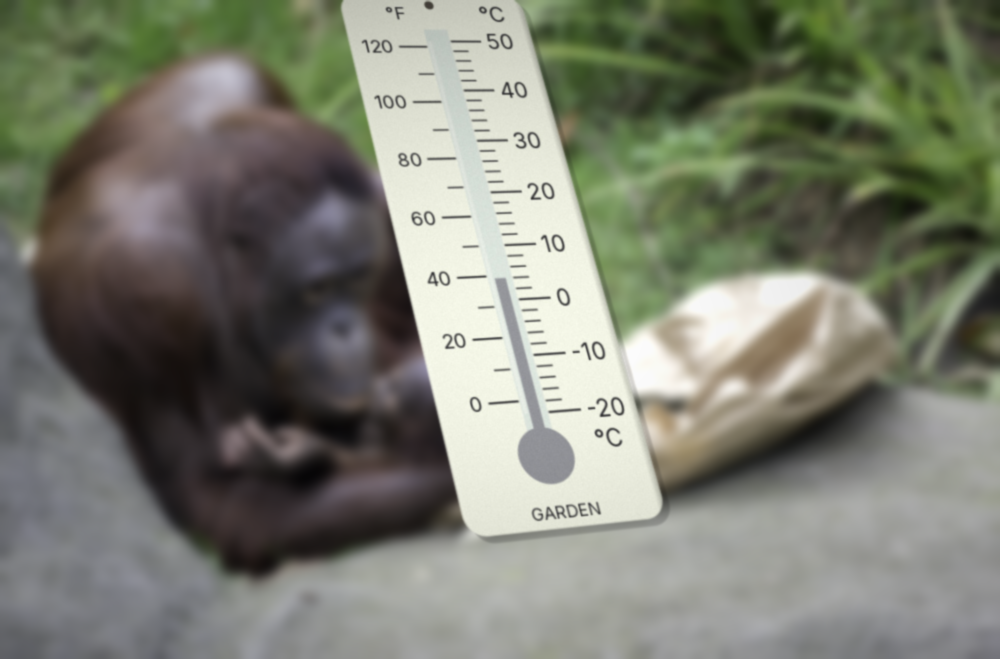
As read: 4 °C
